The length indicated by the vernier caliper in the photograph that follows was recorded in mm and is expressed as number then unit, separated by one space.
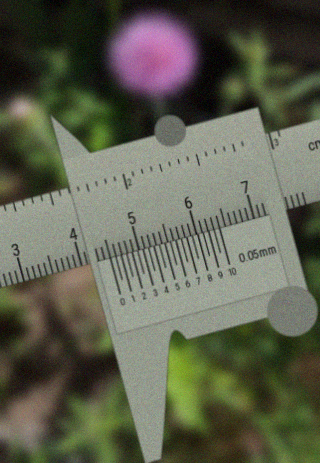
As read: 45.0 mm
